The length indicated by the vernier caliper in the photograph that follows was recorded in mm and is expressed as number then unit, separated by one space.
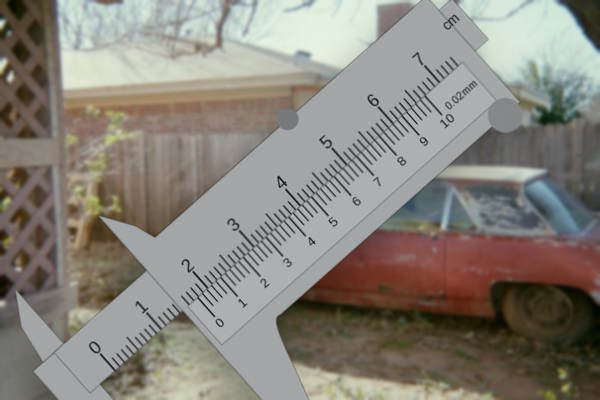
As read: 17.8 mm
